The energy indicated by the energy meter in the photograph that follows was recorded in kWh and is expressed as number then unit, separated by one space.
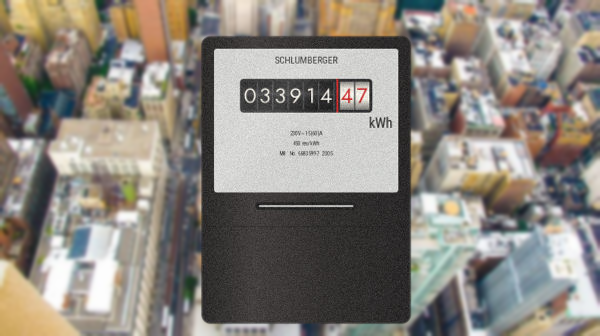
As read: 33914.47 kWh
